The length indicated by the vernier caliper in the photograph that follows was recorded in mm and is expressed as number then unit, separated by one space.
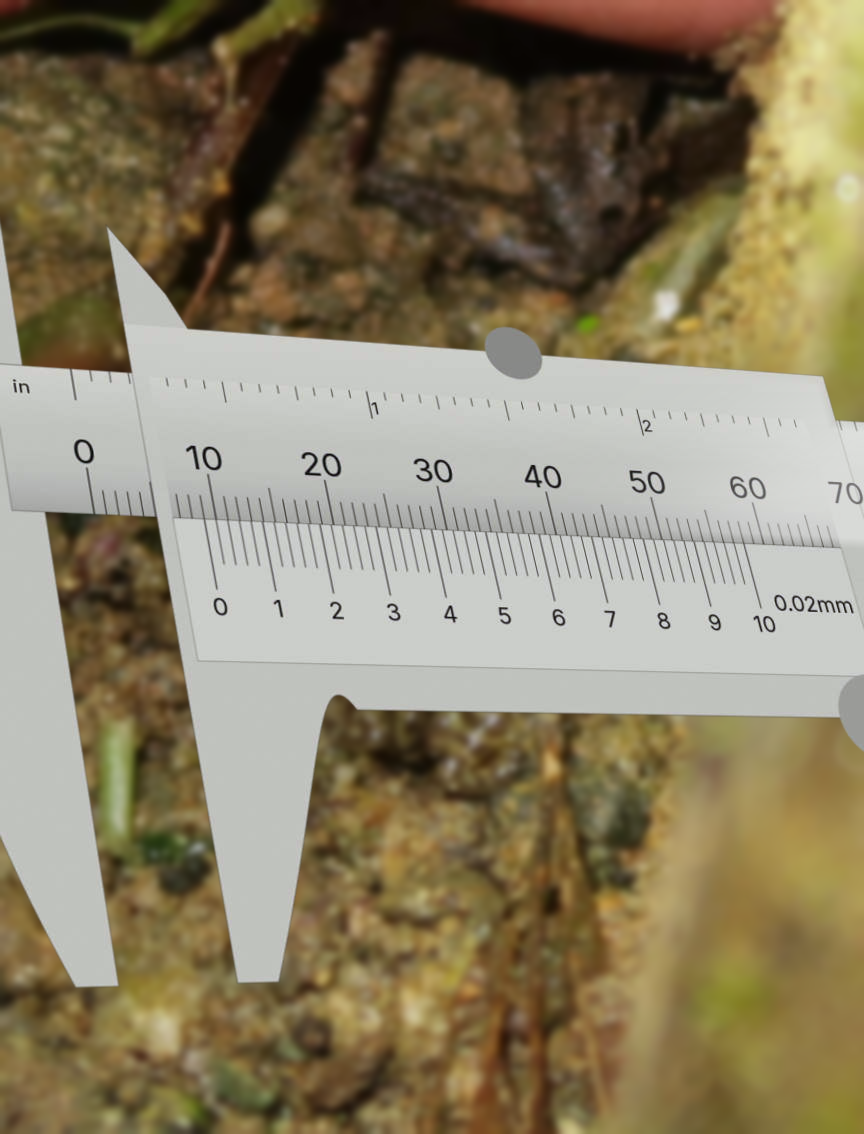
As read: 9.0 mm
